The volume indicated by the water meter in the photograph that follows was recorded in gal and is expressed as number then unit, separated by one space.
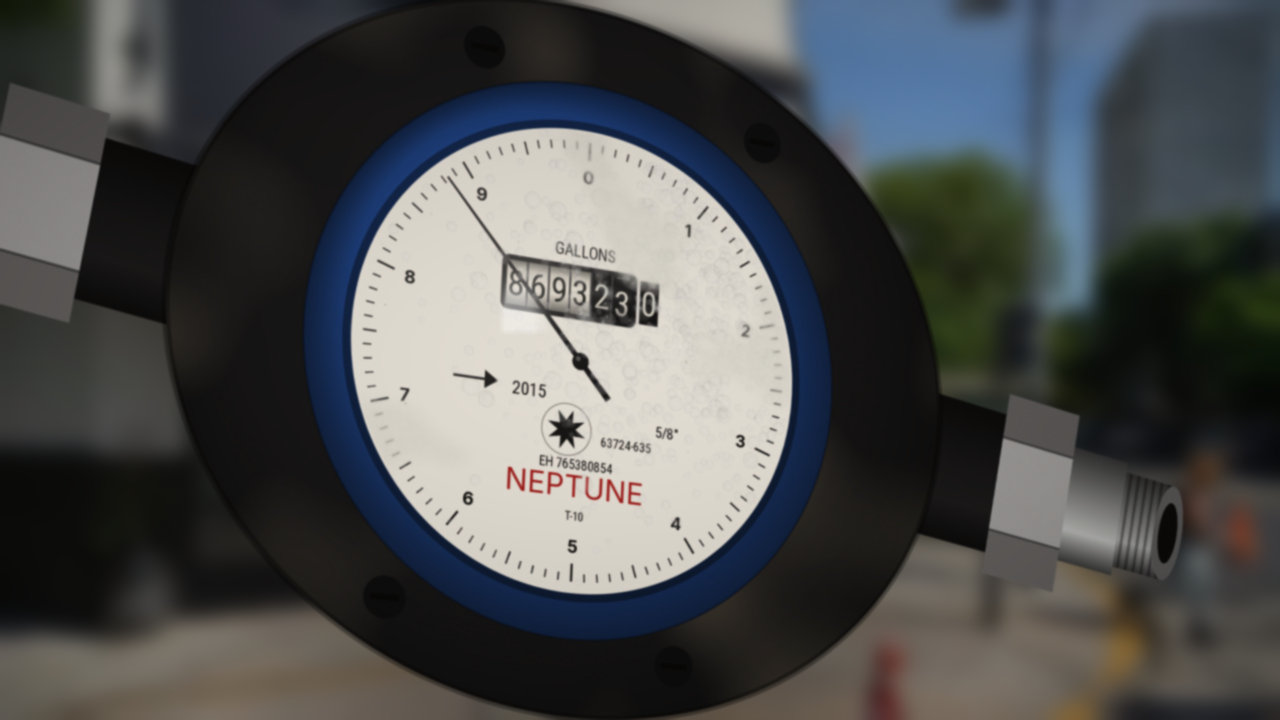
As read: 8693228.8 gal
